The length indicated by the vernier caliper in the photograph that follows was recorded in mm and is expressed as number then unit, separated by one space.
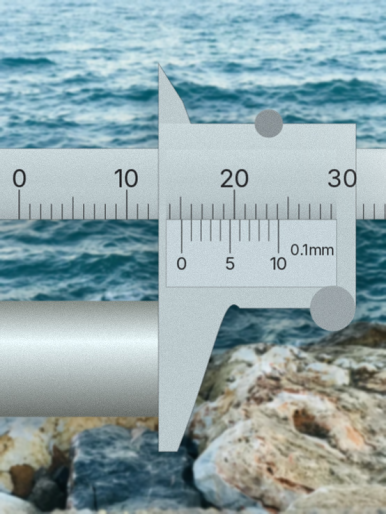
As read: 15.1 mm
